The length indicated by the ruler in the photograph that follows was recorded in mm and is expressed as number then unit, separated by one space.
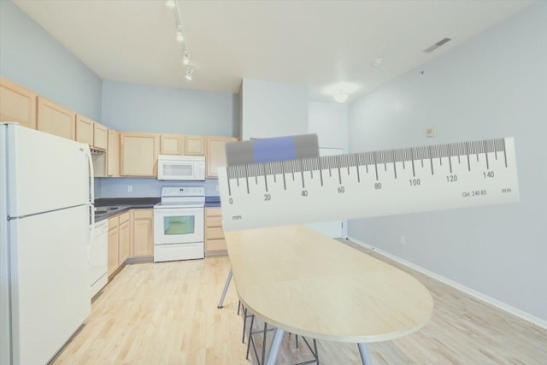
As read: 50 mm
